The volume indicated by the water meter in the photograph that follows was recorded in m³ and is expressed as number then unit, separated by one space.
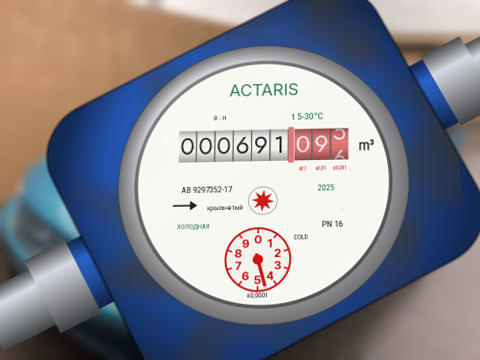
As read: 691.0954 m³
